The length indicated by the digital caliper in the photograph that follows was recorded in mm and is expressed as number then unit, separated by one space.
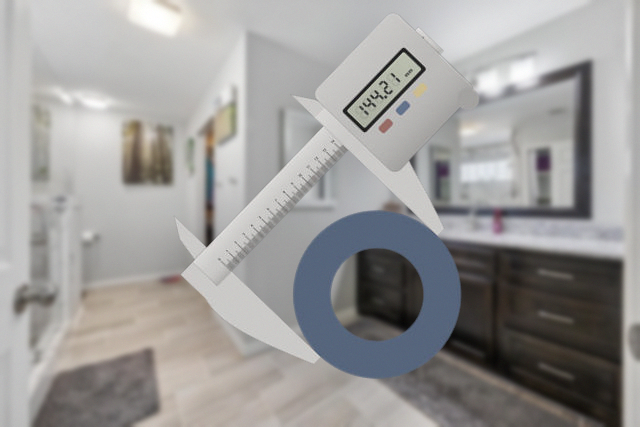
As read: 144.21 mm
